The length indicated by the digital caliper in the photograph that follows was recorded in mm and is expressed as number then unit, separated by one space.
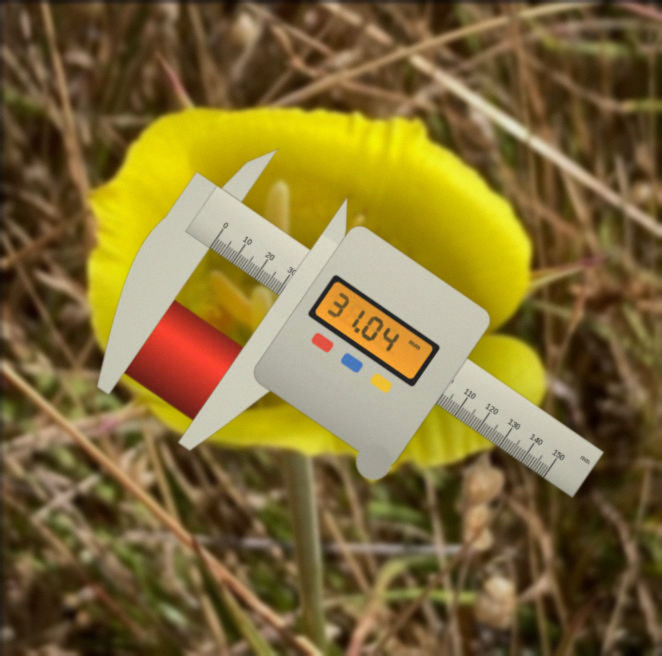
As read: 31.04 mm
